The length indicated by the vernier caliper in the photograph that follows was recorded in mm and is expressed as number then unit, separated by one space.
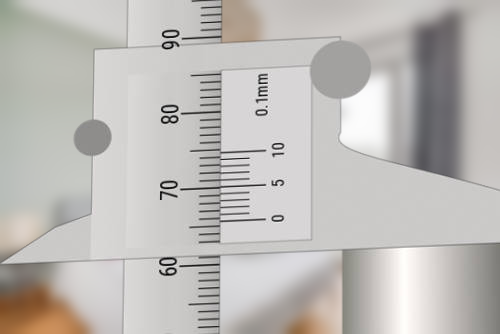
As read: 65.6 mm
